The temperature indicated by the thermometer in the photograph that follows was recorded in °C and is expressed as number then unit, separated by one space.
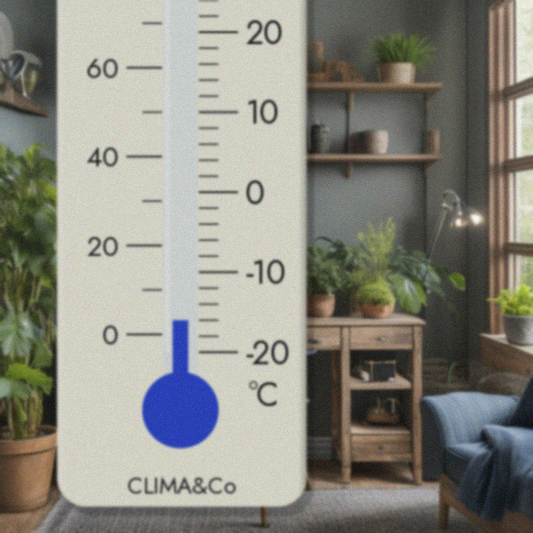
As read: -16 °C
